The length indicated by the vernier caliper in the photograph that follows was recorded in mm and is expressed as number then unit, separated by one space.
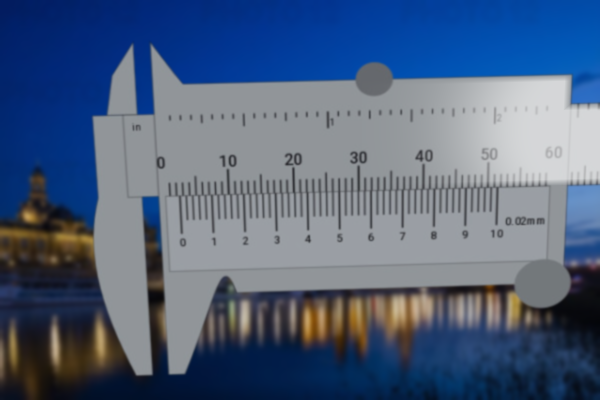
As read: 2.5 mm
